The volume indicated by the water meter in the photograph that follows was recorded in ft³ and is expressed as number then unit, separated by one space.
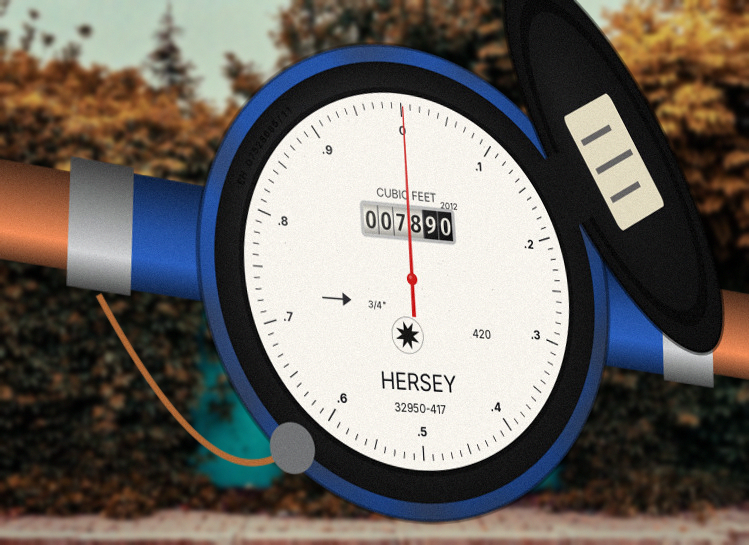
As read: 7890.00 ft³
